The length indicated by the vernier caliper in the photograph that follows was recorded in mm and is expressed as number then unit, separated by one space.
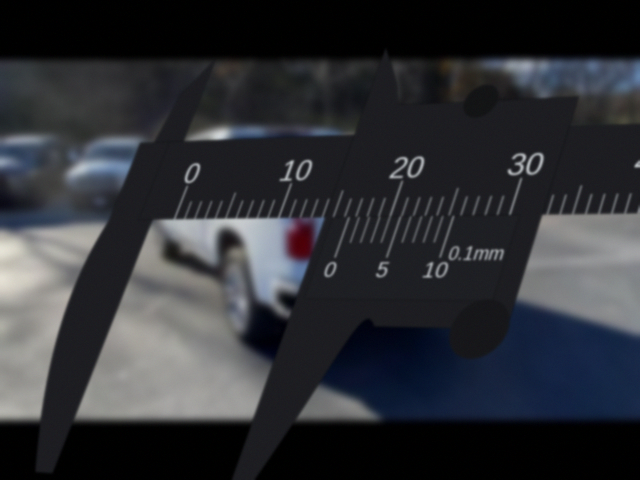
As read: 16.4 mm
